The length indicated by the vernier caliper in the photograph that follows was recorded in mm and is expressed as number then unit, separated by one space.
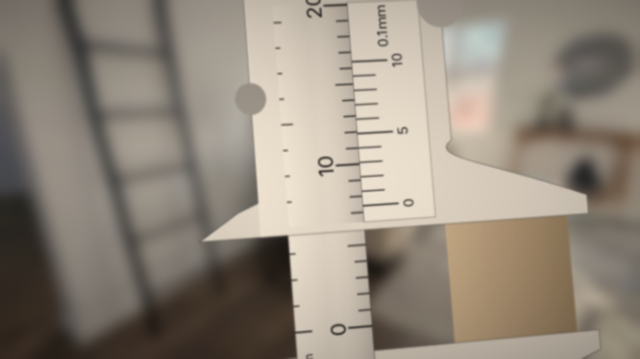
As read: 7.4 mm
